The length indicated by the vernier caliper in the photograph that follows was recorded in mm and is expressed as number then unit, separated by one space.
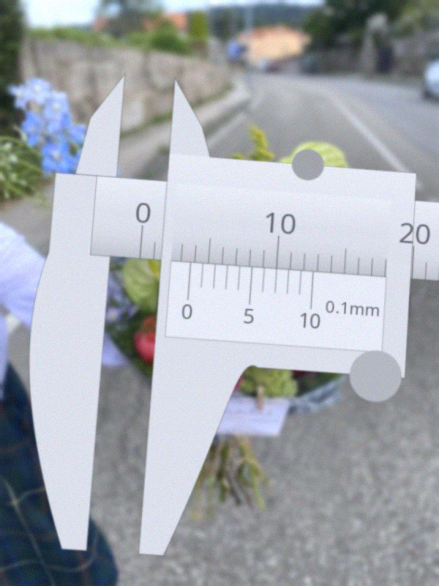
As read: 3.7 mm
